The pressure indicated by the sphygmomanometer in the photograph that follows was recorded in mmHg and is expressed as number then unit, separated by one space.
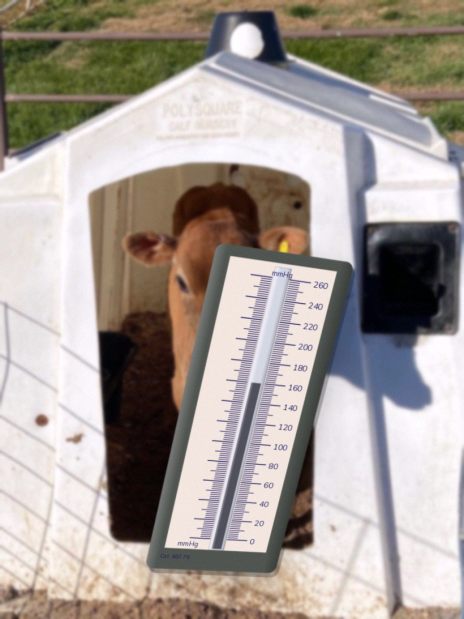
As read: 160 mmHg
